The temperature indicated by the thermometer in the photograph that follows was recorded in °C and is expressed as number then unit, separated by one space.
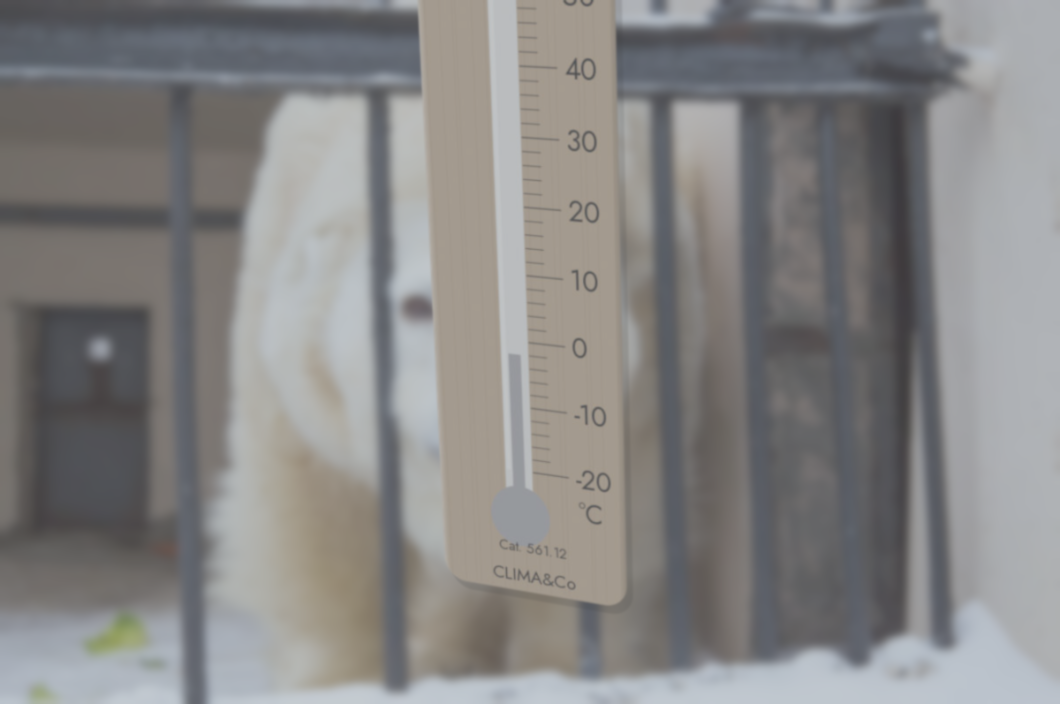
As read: -2 °C
